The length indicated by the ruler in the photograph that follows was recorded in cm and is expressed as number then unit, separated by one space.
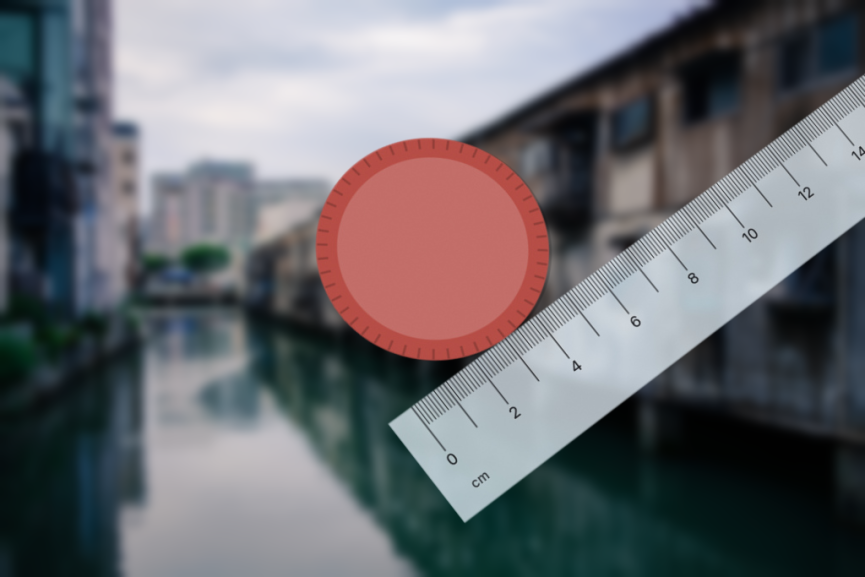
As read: 6 cm
